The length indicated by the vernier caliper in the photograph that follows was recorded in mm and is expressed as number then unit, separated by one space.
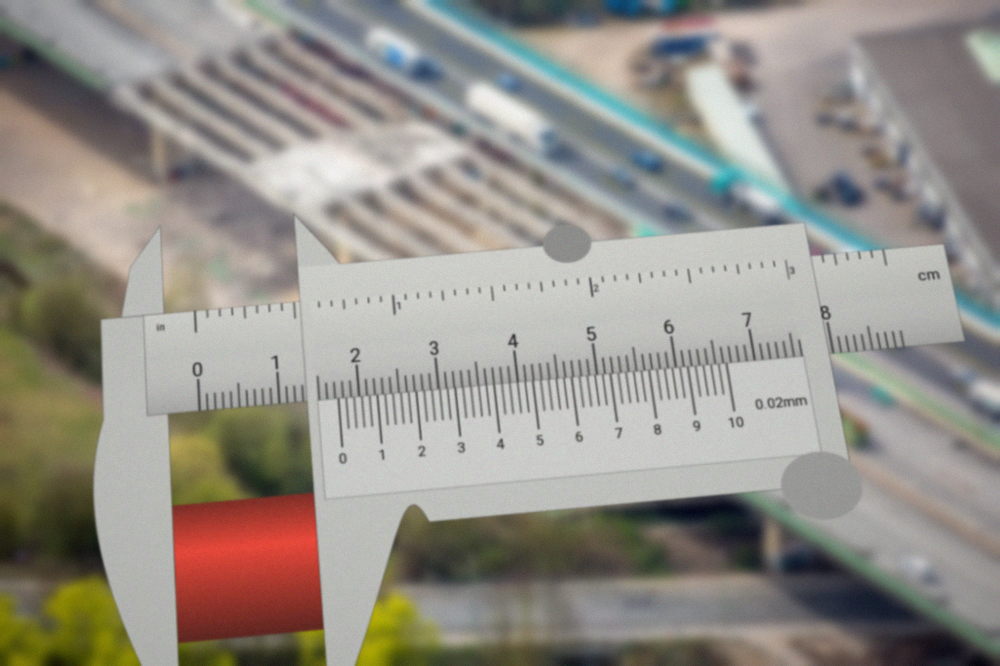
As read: 17.4 mm
